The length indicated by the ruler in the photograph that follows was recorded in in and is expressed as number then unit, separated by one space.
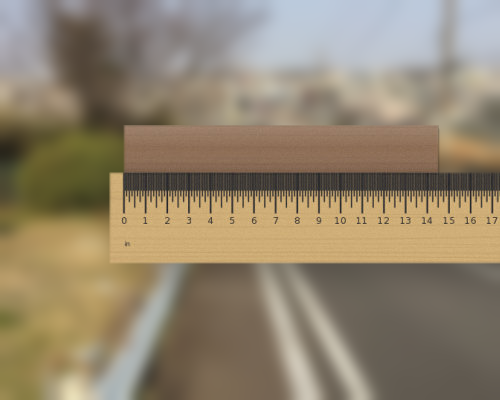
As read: 14.5 in
